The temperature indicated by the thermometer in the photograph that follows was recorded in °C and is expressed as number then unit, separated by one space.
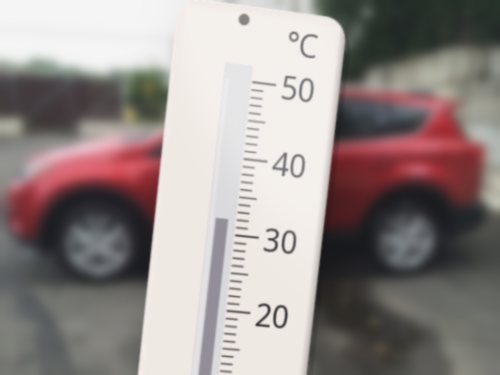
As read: 32 °C
